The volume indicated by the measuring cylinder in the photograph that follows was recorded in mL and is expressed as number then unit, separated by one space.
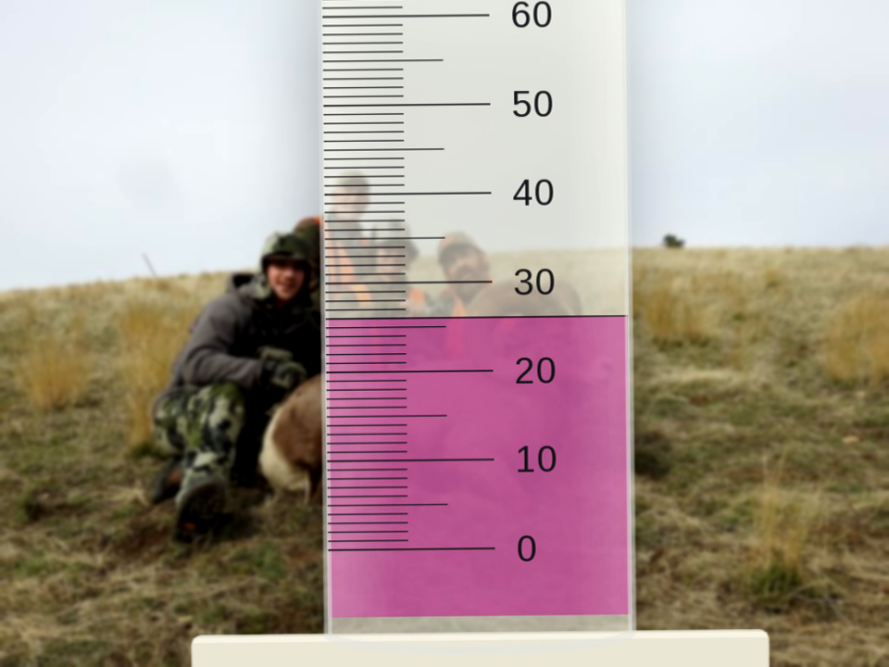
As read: 26 mL
